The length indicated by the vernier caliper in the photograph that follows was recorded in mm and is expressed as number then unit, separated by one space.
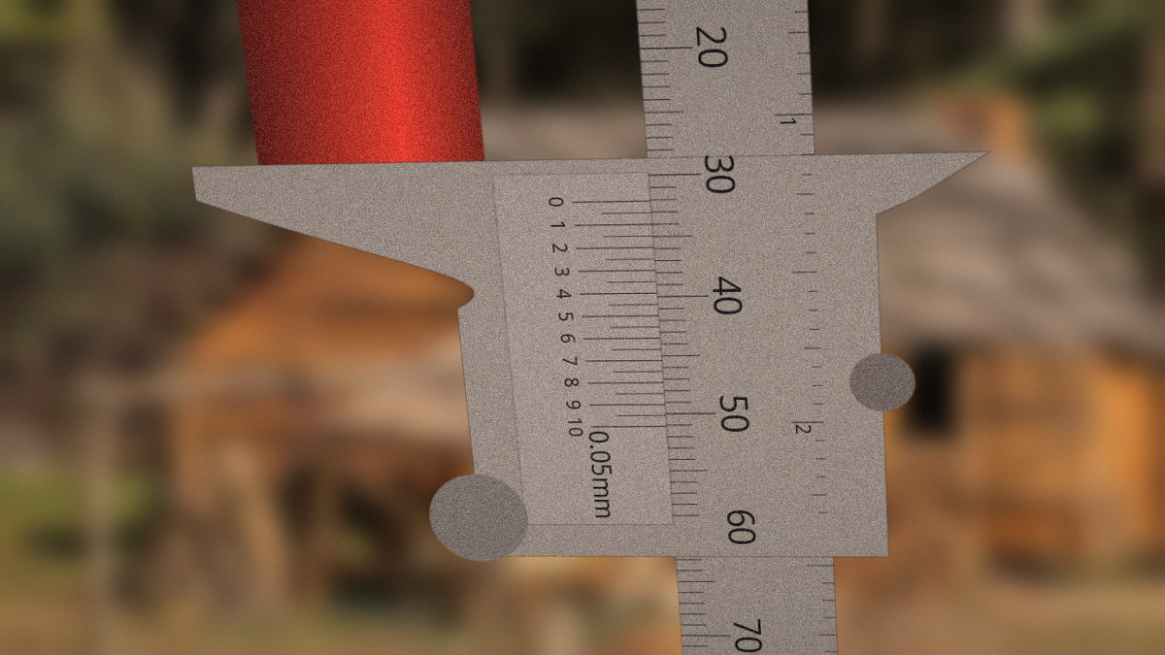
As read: 32.1 mm
